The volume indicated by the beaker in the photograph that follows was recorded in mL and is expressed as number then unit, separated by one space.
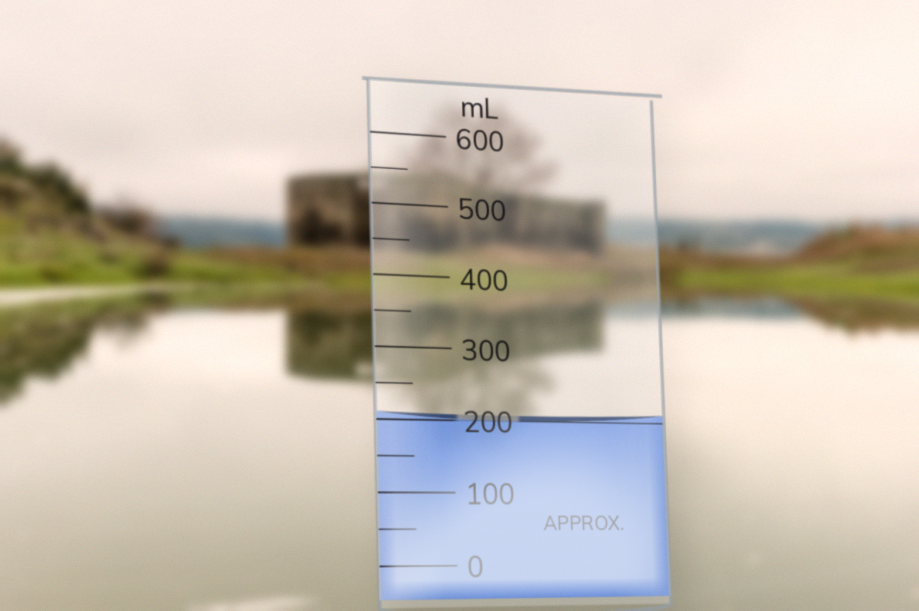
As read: 200 mL
